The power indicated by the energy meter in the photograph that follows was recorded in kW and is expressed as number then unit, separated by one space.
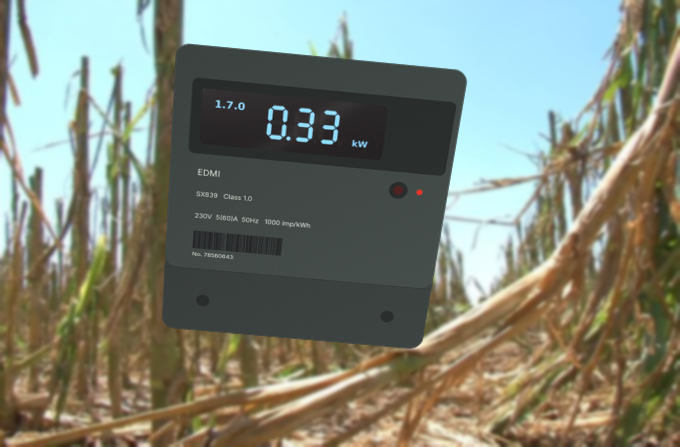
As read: 0.33 kW
